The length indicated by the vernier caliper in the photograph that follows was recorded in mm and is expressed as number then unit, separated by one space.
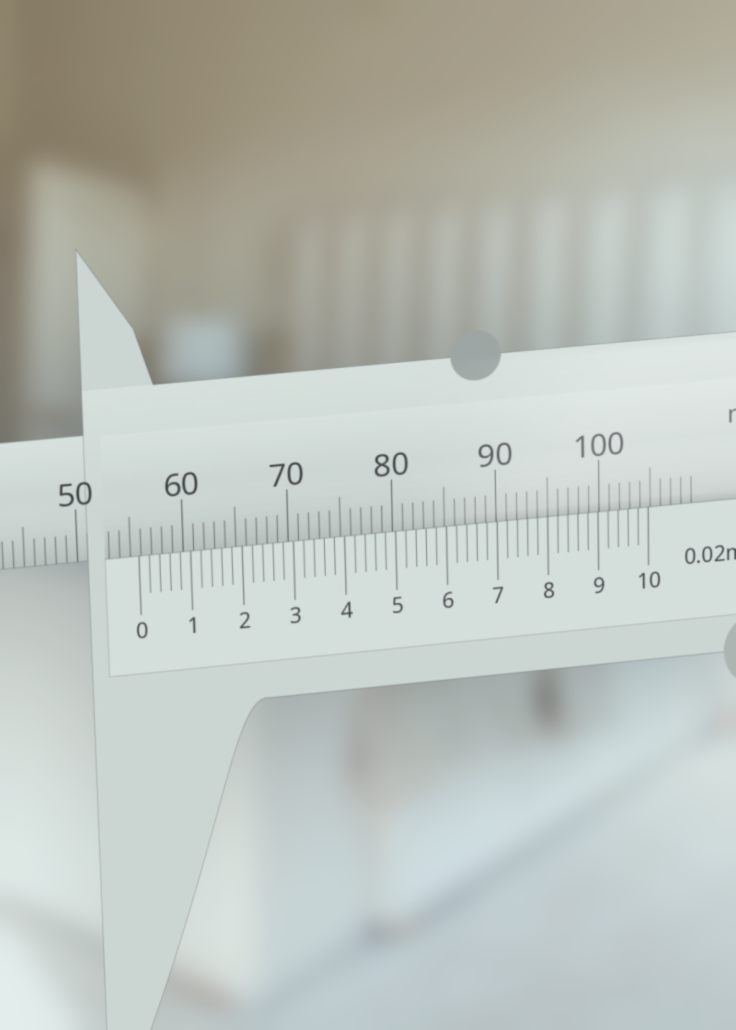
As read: 55.8 mm
